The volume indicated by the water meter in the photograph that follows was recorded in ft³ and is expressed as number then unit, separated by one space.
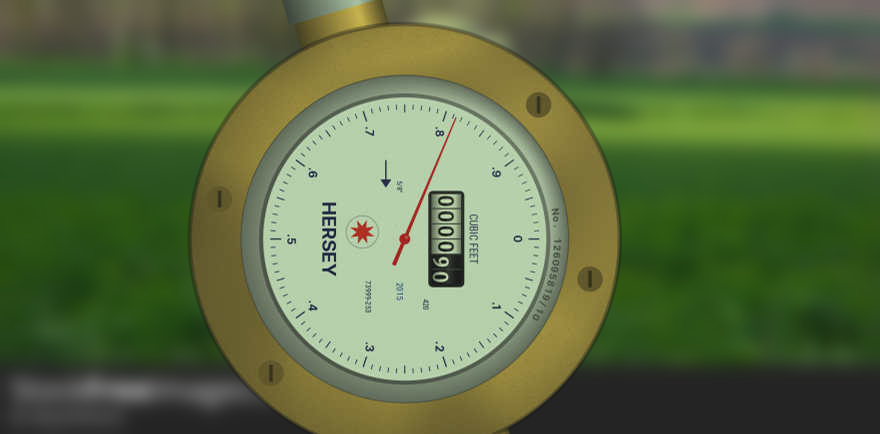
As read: 89.81 ft³
